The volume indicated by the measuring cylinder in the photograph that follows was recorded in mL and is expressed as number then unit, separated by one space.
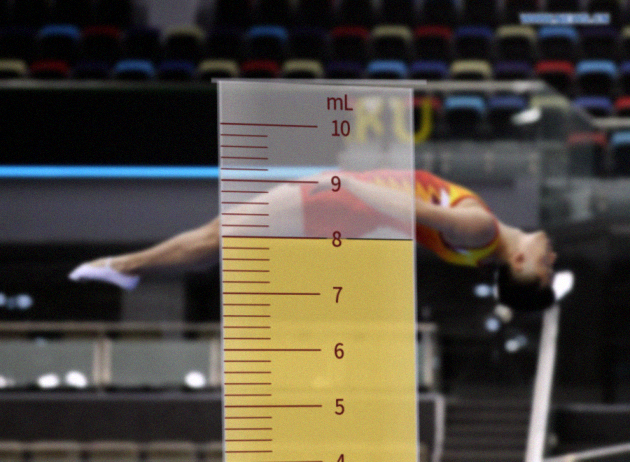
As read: 8 mL
